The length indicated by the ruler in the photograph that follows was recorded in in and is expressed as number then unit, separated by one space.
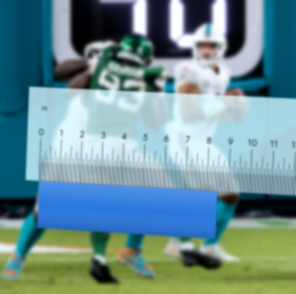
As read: 8.5 in
